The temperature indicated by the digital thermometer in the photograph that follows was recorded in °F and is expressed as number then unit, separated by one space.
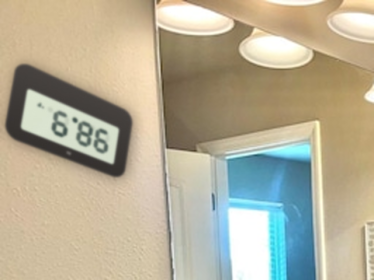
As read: 98.9 °F
